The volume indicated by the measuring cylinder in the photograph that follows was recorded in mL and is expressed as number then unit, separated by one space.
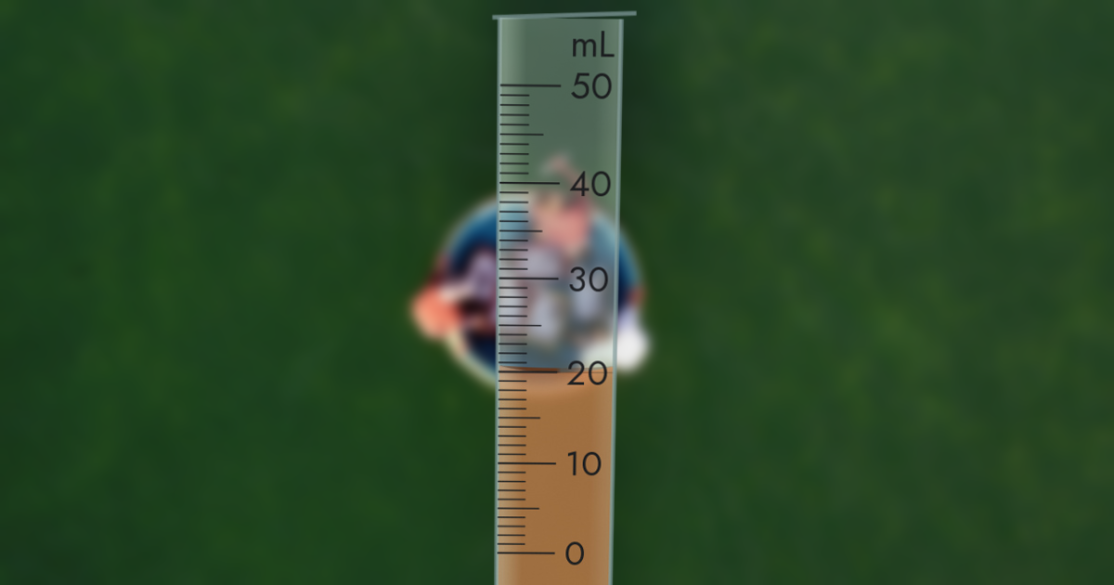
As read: 20 mL
